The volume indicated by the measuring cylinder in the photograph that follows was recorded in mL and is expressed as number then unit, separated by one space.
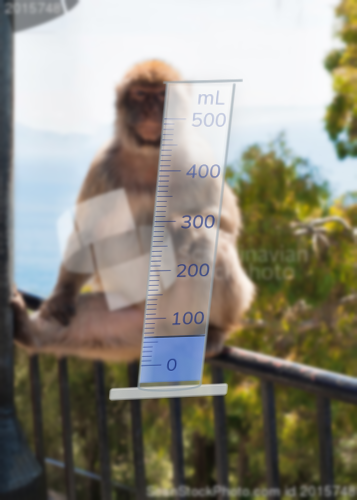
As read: 60 mL
